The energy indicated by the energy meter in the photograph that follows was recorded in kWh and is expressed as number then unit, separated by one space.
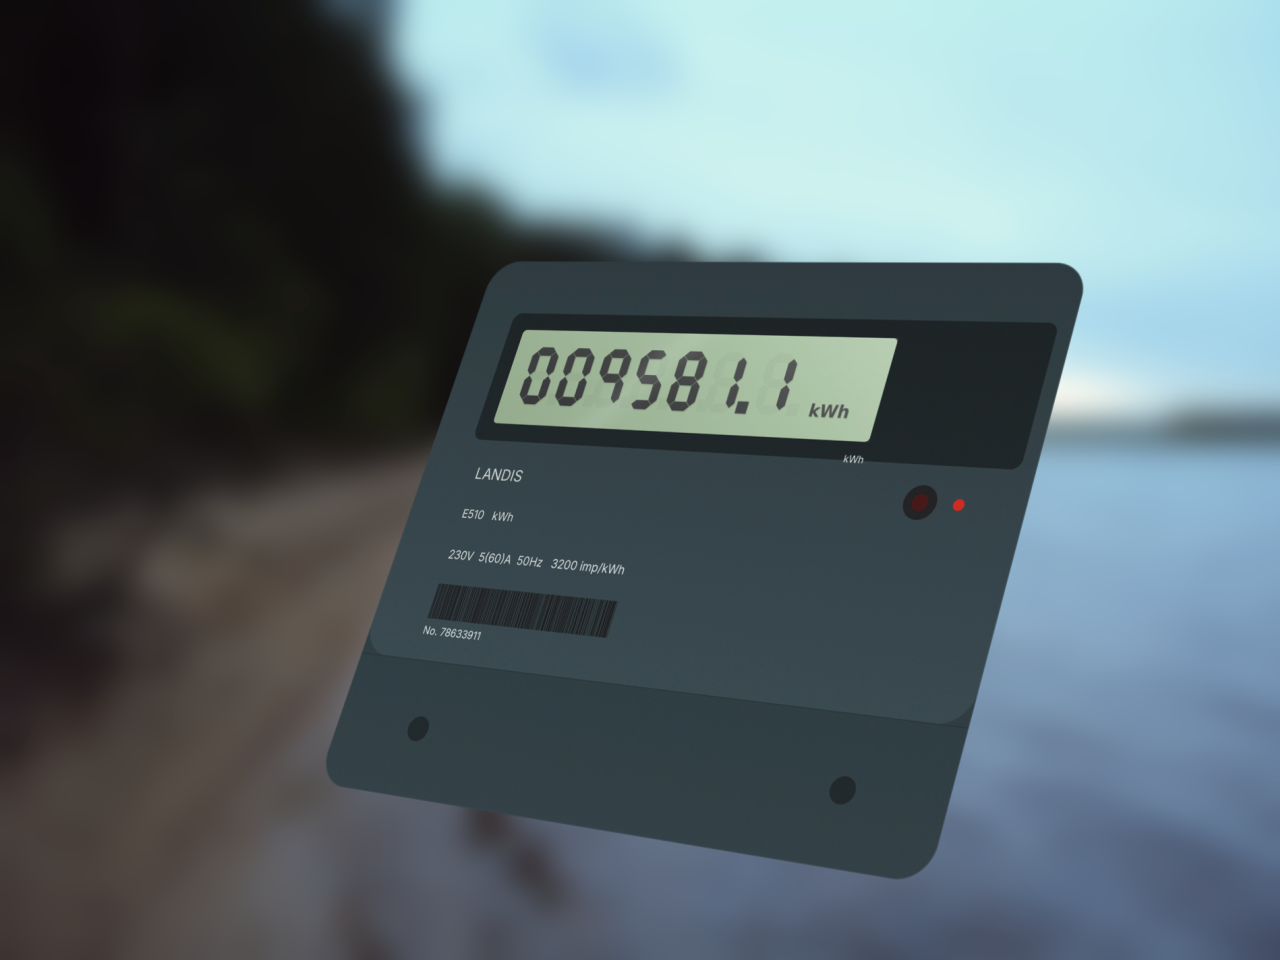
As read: 9581.1 kWh
